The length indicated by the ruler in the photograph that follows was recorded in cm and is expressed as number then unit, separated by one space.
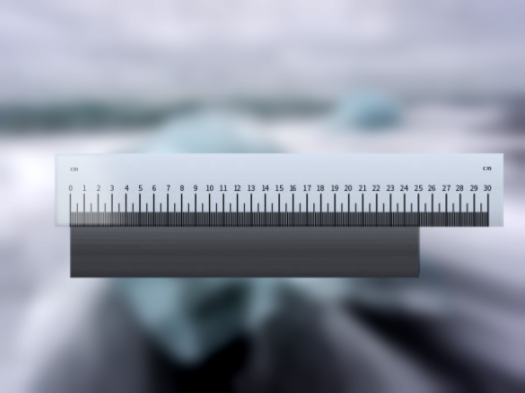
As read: 25 cm
